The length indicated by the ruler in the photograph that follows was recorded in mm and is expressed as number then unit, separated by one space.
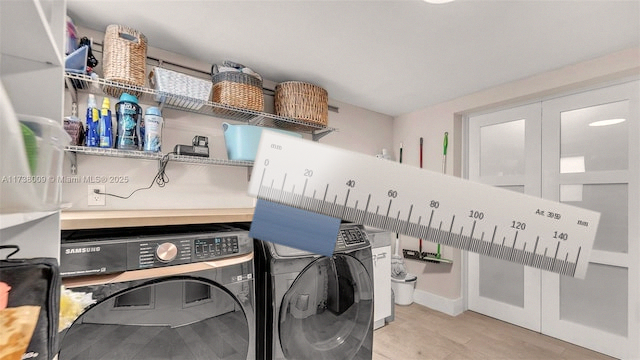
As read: 40 mm
